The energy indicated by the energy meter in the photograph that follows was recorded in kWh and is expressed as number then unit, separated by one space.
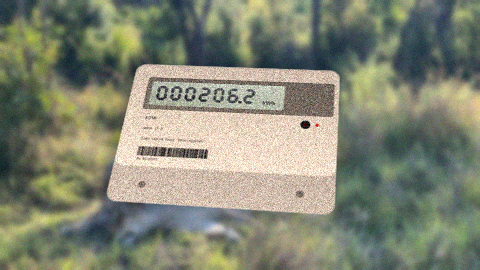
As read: 206.2 kWh
